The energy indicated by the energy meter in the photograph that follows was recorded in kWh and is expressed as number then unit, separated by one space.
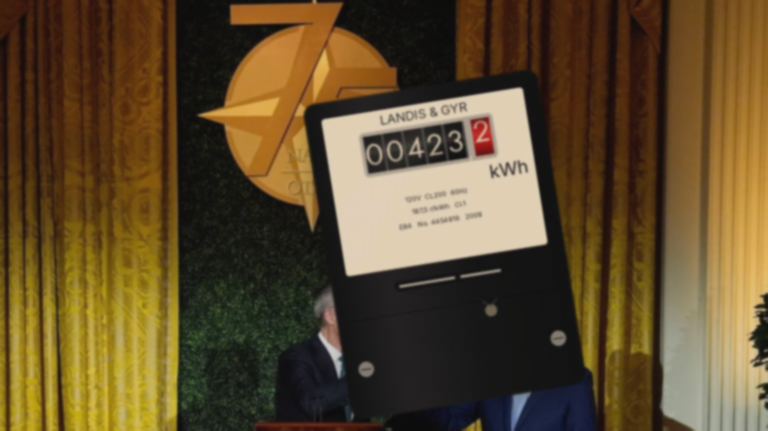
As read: 423.2 kWh
